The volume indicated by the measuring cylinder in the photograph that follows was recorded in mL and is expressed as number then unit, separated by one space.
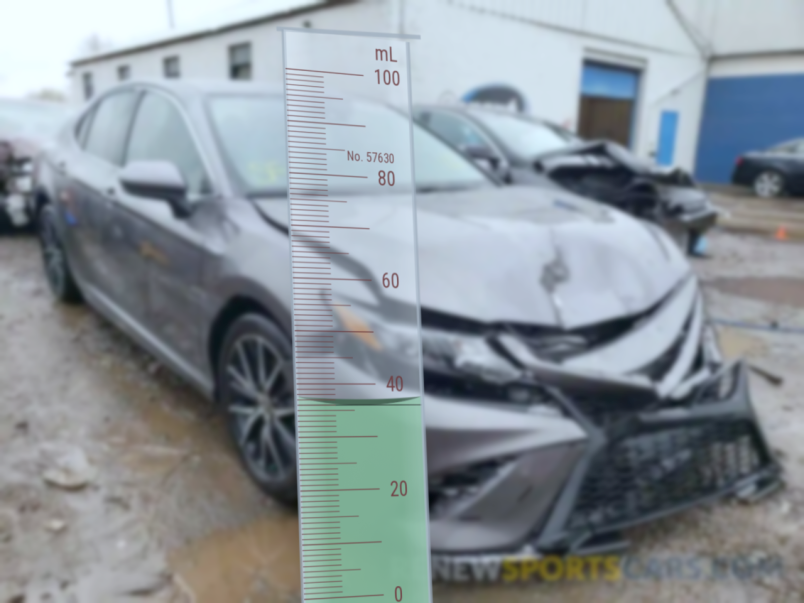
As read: 36 mL
